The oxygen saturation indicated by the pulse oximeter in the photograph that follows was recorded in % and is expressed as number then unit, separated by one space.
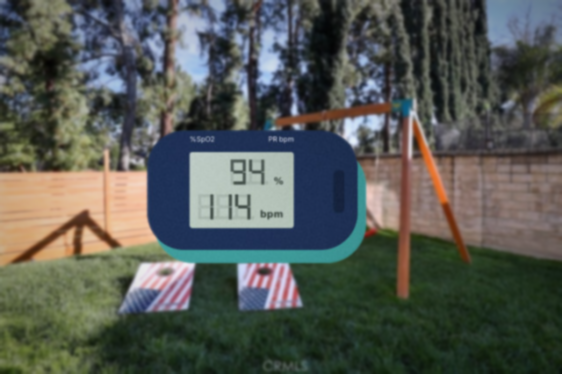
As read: 94 %
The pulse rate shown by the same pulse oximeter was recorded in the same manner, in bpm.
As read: 114 bpm
